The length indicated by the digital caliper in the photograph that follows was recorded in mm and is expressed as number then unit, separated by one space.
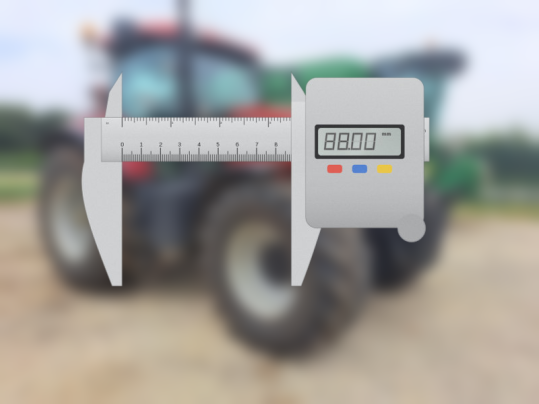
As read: 88.00 mm
